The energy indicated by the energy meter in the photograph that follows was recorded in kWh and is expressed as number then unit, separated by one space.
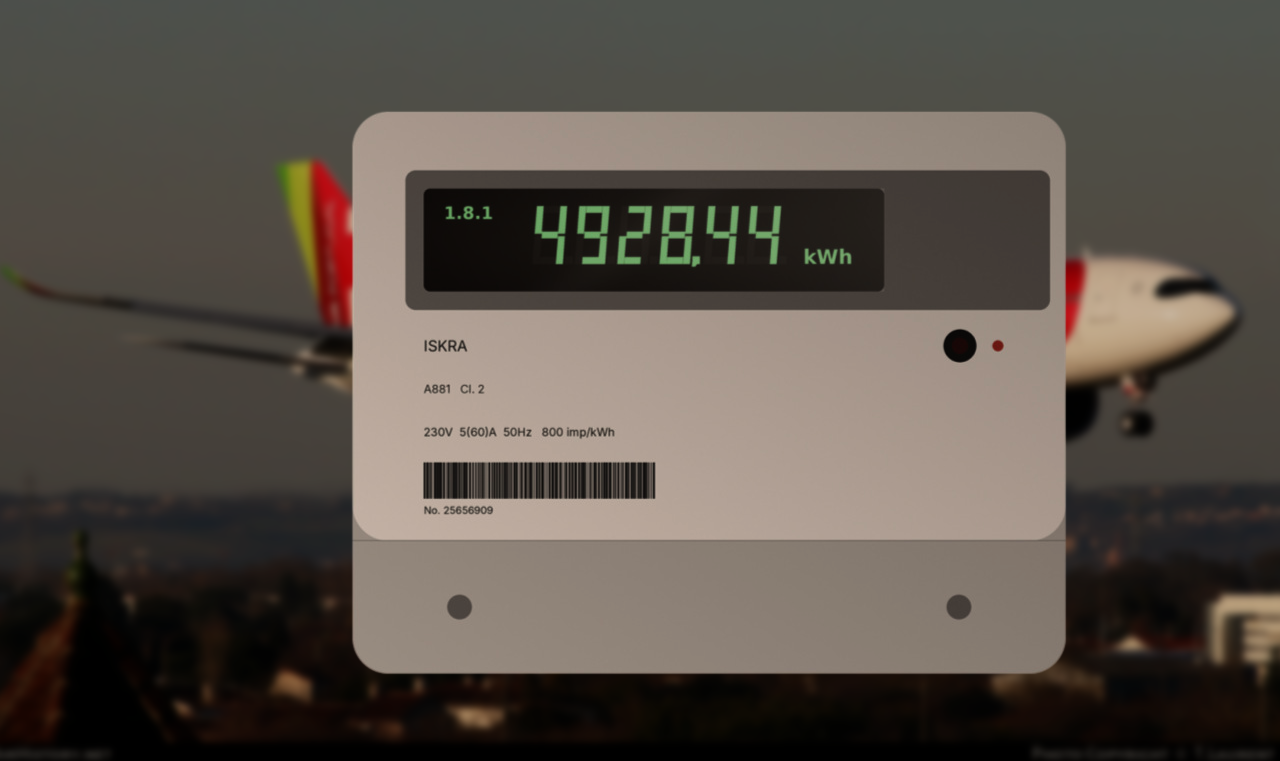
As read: 4928.44 kWh
